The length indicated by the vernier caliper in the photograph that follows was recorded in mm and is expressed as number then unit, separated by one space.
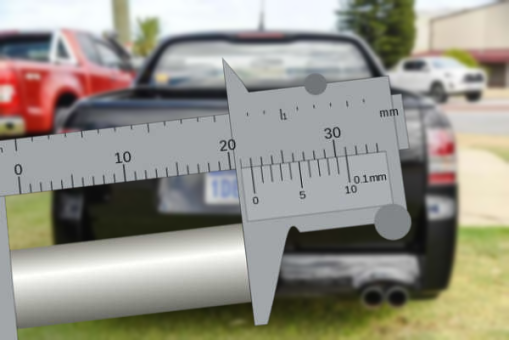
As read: 22.0 mm
